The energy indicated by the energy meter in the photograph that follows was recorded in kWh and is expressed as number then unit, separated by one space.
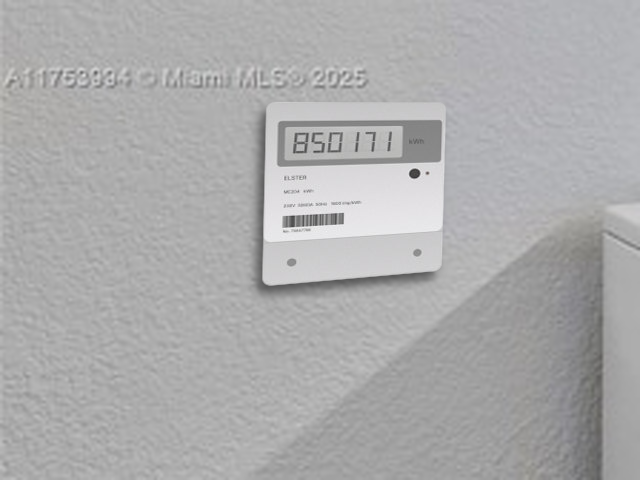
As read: 850171 kWh
